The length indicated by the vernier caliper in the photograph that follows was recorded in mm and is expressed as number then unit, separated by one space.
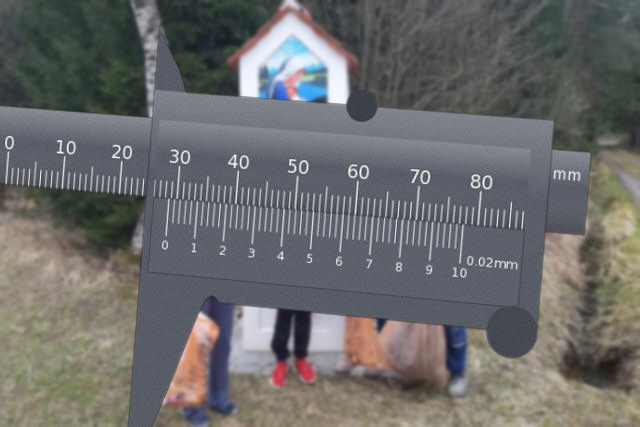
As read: 28.6 mm
